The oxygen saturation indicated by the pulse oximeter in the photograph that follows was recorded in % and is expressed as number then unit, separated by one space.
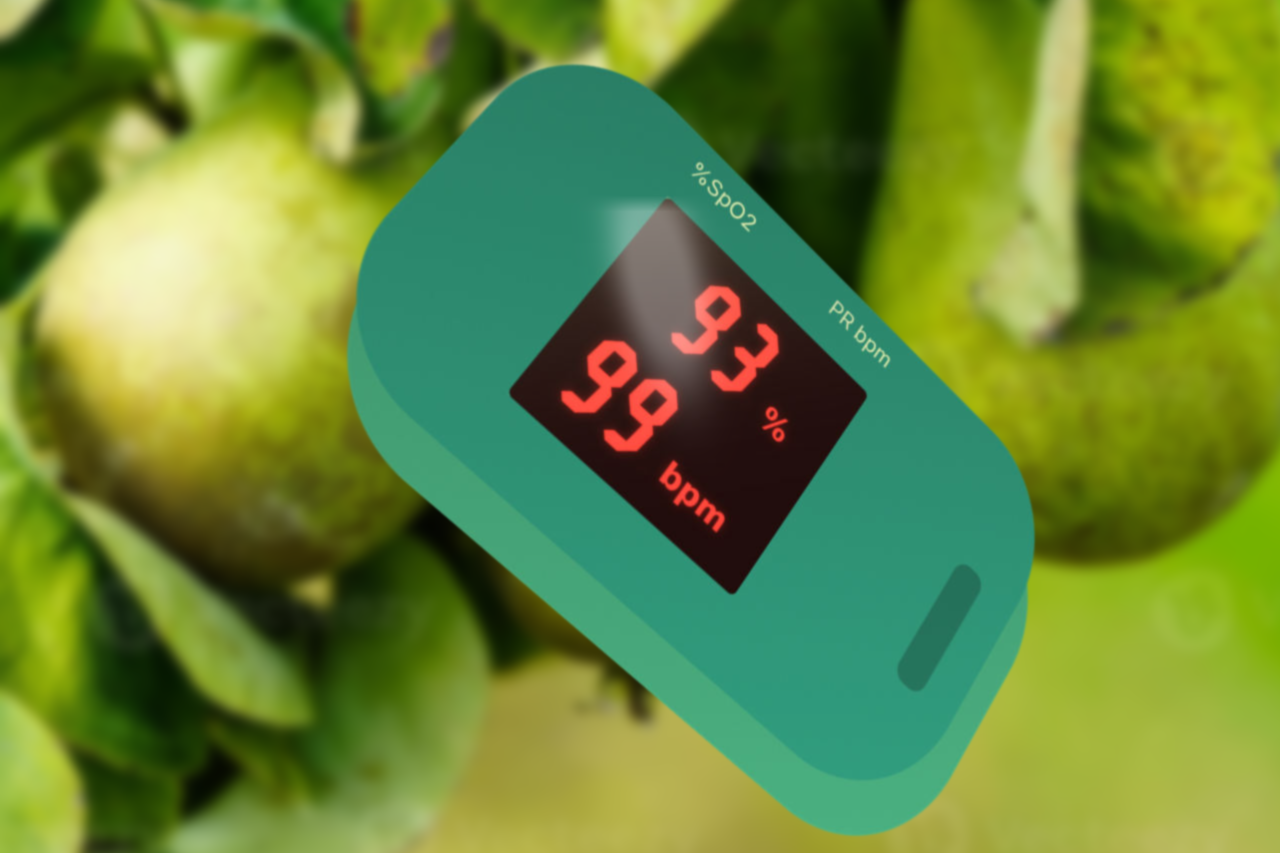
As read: 93 %
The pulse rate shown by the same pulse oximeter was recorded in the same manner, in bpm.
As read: 99 bpm
